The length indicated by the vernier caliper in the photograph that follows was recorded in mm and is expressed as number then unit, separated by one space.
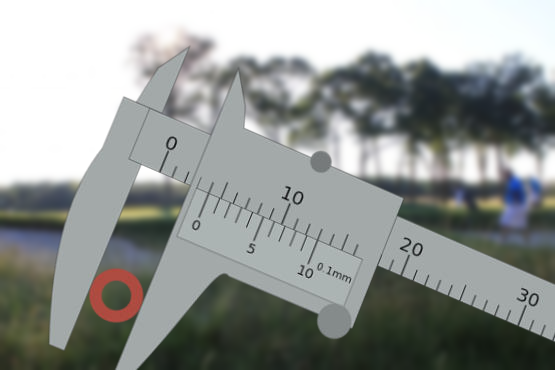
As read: 4.0 mm
